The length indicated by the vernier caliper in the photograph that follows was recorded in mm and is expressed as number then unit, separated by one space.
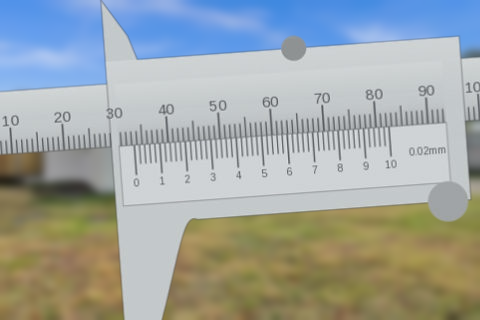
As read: 33.5 mm
